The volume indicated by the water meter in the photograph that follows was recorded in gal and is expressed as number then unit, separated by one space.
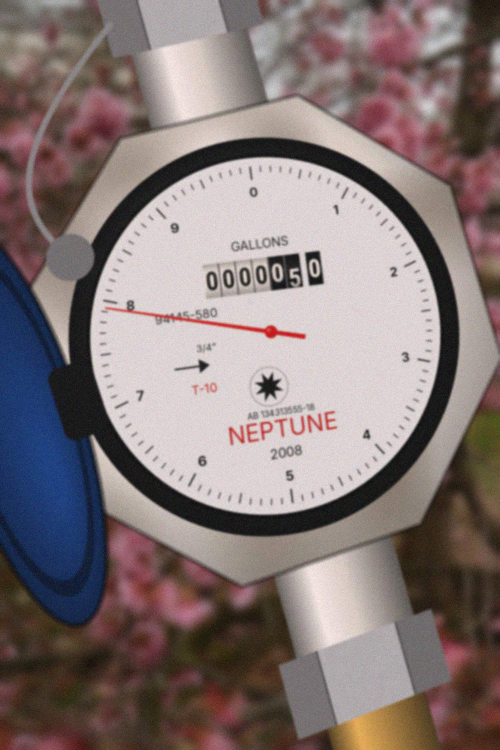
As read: 47.9 gal
